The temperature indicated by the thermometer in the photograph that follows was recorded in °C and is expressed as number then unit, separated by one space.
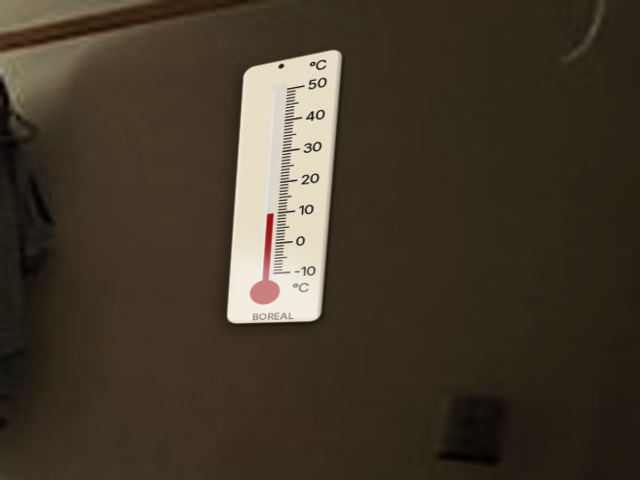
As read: 10 °C
